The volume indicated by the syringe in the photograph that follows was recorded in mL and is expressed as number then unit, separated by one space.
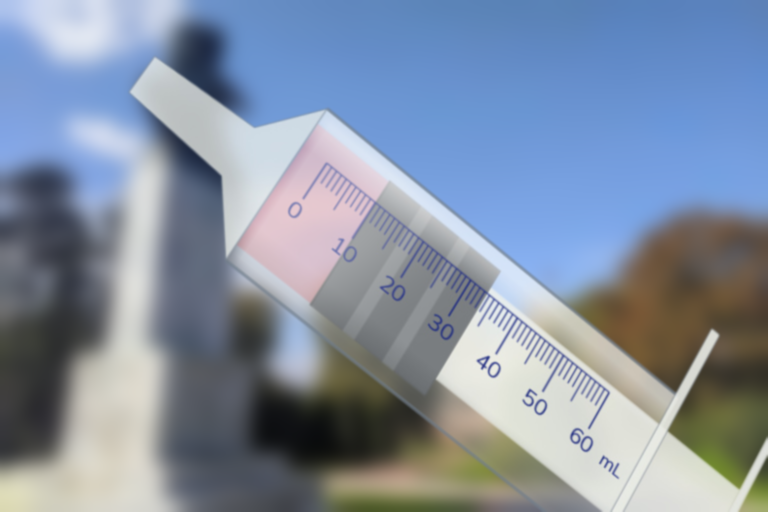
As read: 10 mL
